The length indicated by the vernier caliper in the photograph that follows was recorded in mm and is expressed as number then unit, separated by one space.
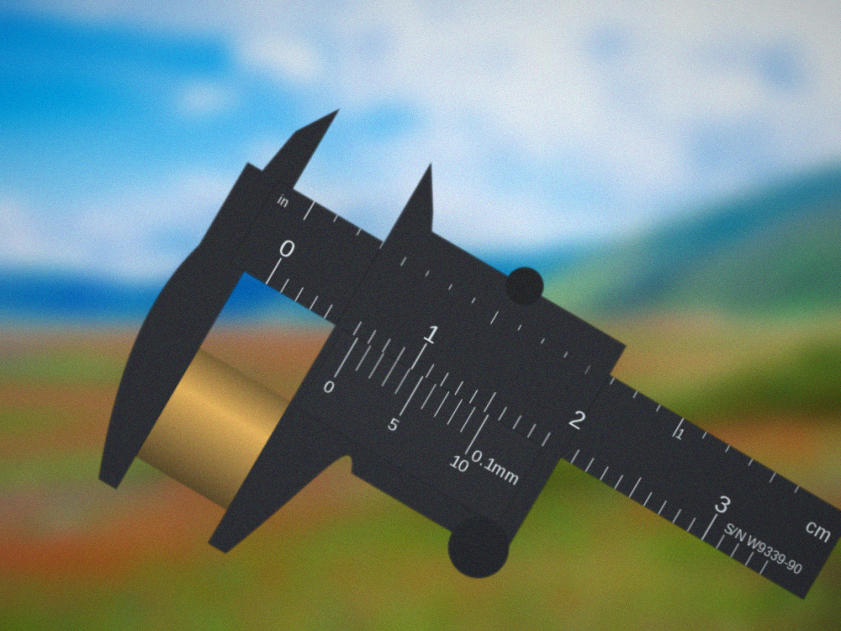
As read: 6.3 mm
